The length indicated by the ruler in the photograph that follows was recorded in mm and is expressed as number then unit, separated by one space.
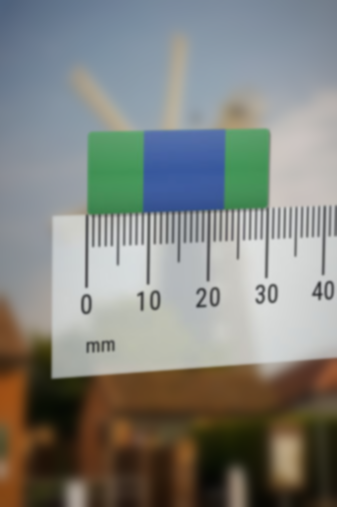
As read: 30 mm
